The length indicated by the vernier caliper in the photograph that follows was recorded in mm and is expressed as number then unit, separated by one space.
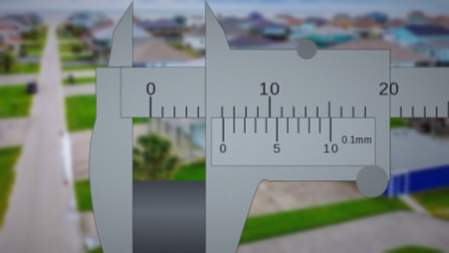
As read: 6.1 mm
